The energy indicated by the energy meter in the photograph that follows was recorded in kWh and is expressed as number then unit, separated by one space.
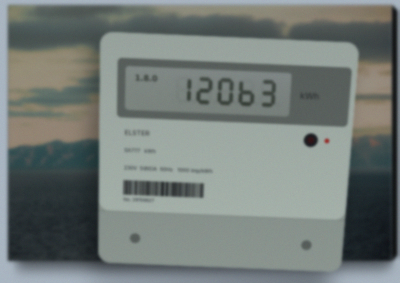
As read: 12063 kWh
